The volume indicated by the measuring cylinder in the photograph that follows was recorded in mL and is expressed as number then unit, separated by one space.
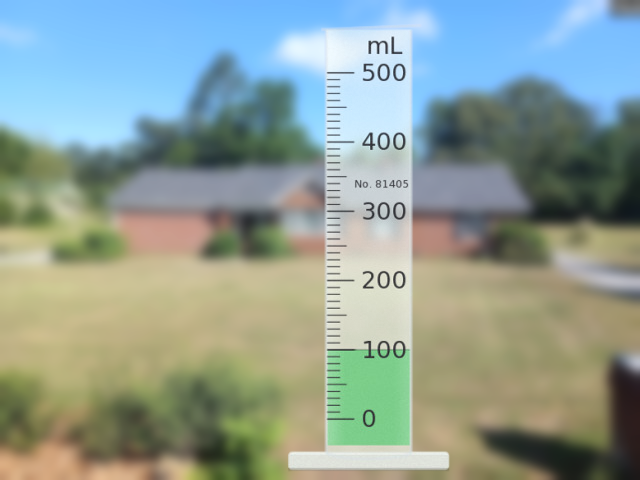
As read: 100 mL
